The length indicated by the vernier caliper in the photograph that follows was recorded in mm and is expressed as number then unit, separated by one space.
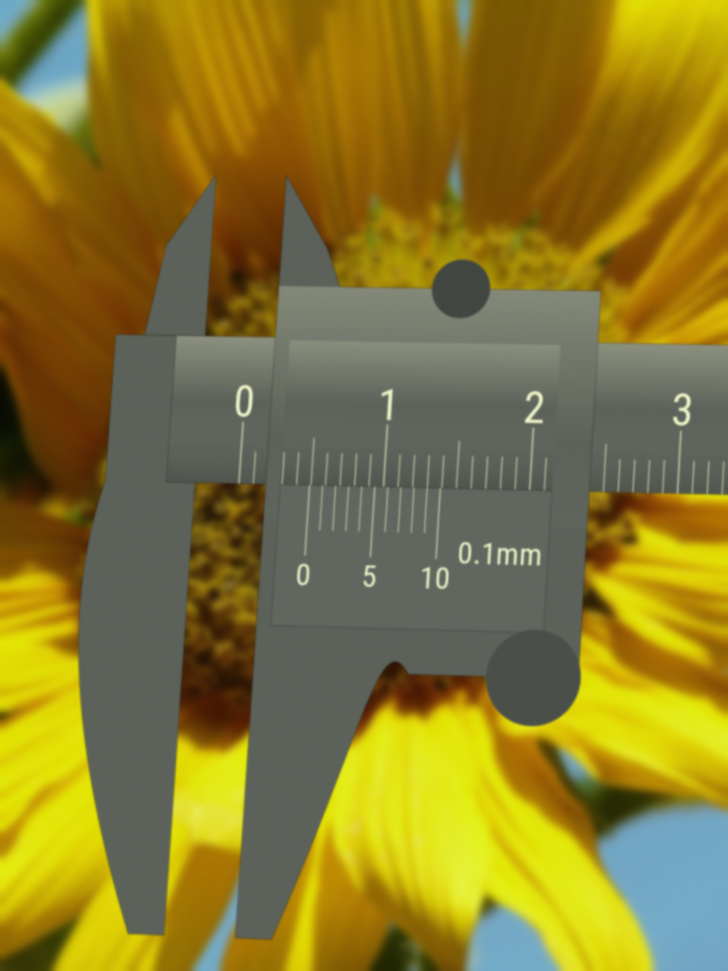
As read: 4.9 mm
